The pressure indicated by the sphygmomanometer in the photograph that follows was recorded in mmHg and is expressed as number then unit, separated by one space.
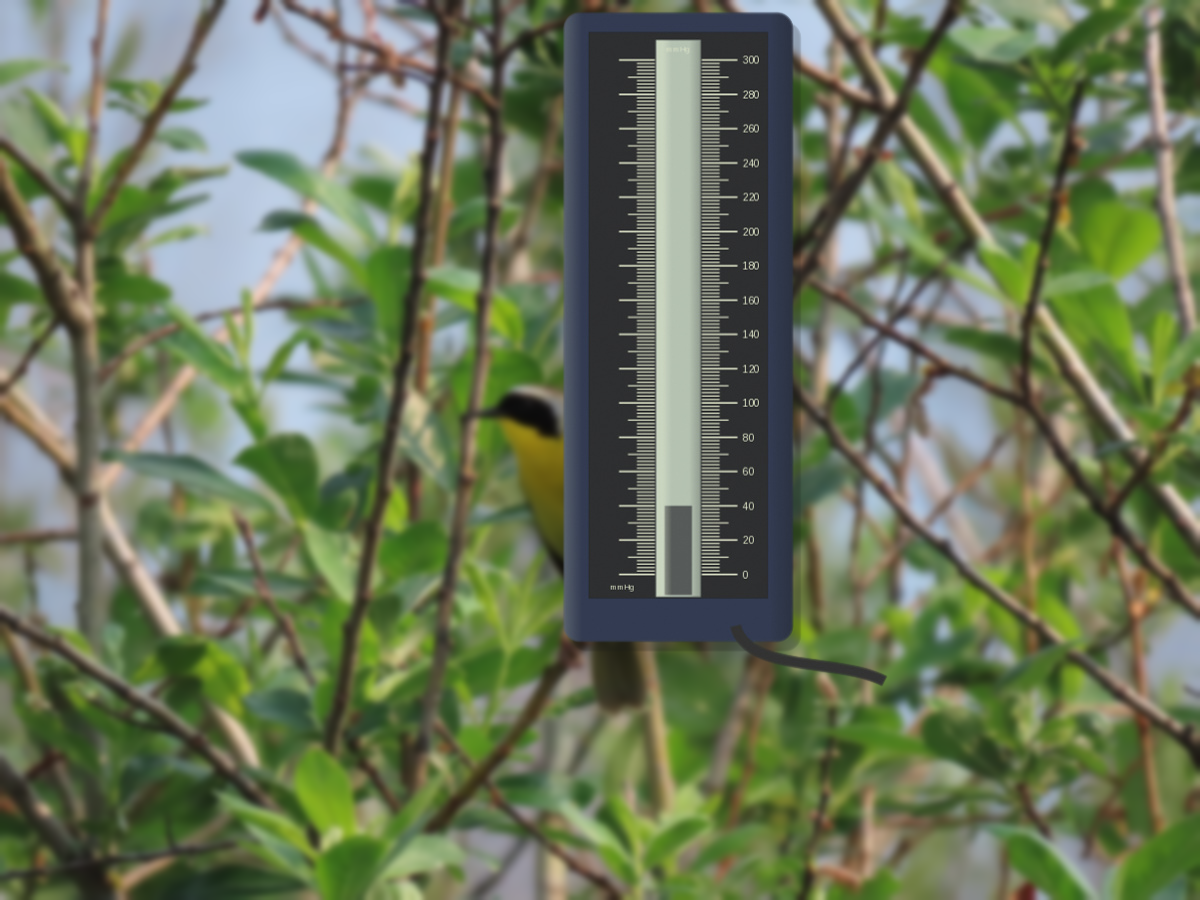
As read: 40 mmHg
